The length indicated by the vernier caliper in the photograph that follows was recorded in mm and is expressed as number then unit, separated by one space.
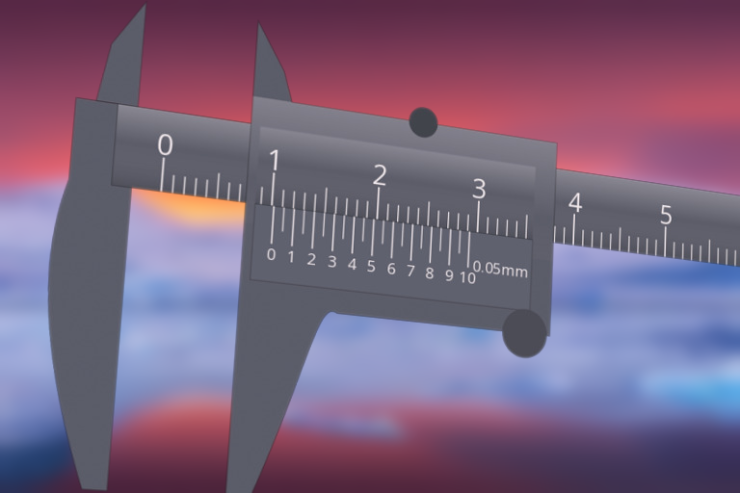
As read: 10.2 mm
